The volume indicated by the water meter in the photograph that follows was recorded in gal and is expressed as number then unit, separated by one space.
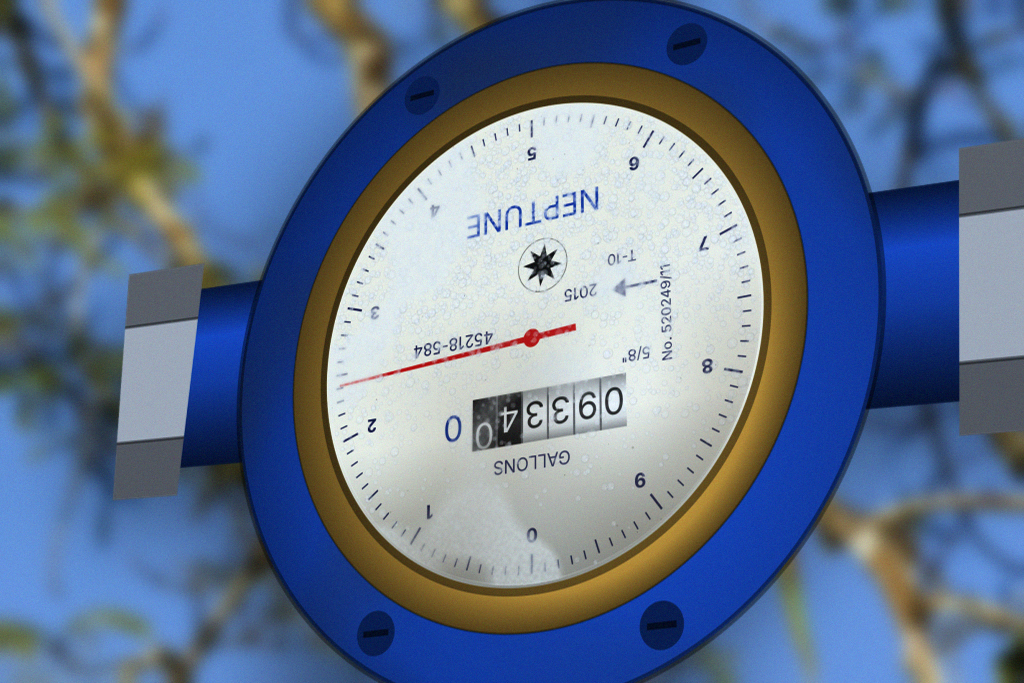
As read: 933402.4 gal
